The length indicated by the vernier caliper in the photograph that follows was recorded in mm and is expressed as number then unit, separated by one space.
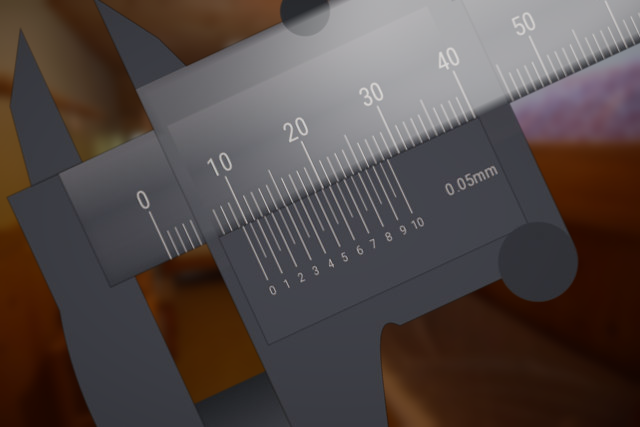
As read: 9.4 mm
